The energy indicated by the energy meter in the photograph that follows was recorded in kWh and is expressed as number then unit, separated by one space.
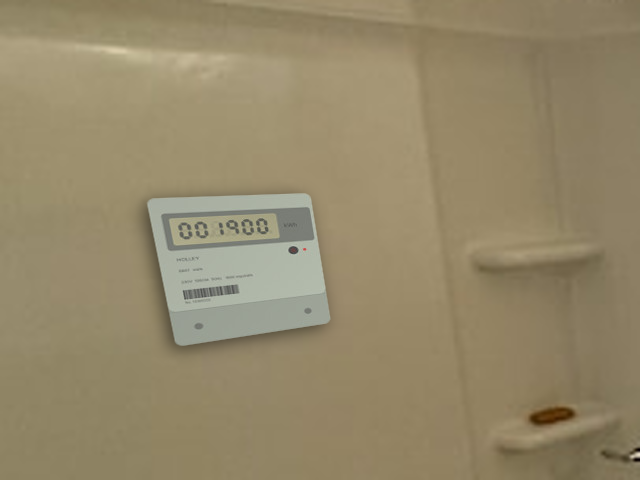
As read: 1900 kWh
